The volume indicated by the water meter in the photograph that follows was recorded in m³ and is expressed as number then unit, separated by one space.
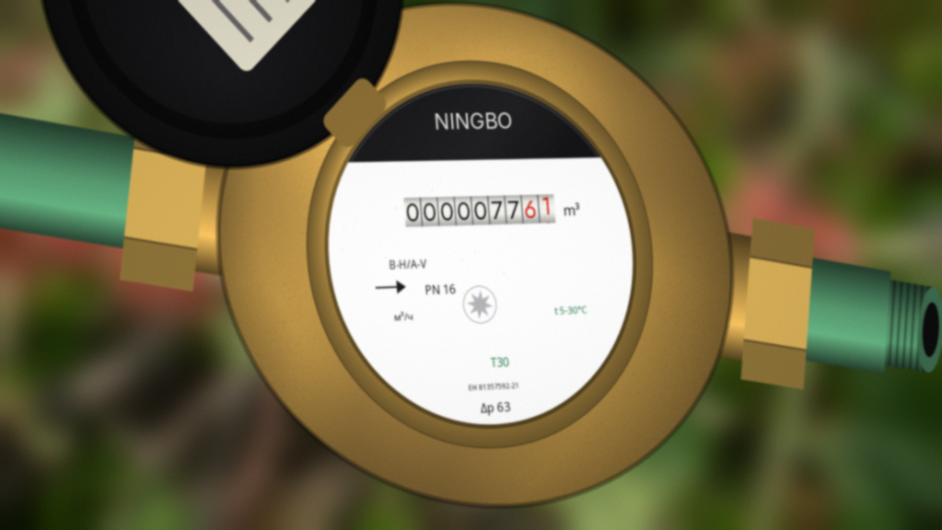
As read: 77.61 m³
